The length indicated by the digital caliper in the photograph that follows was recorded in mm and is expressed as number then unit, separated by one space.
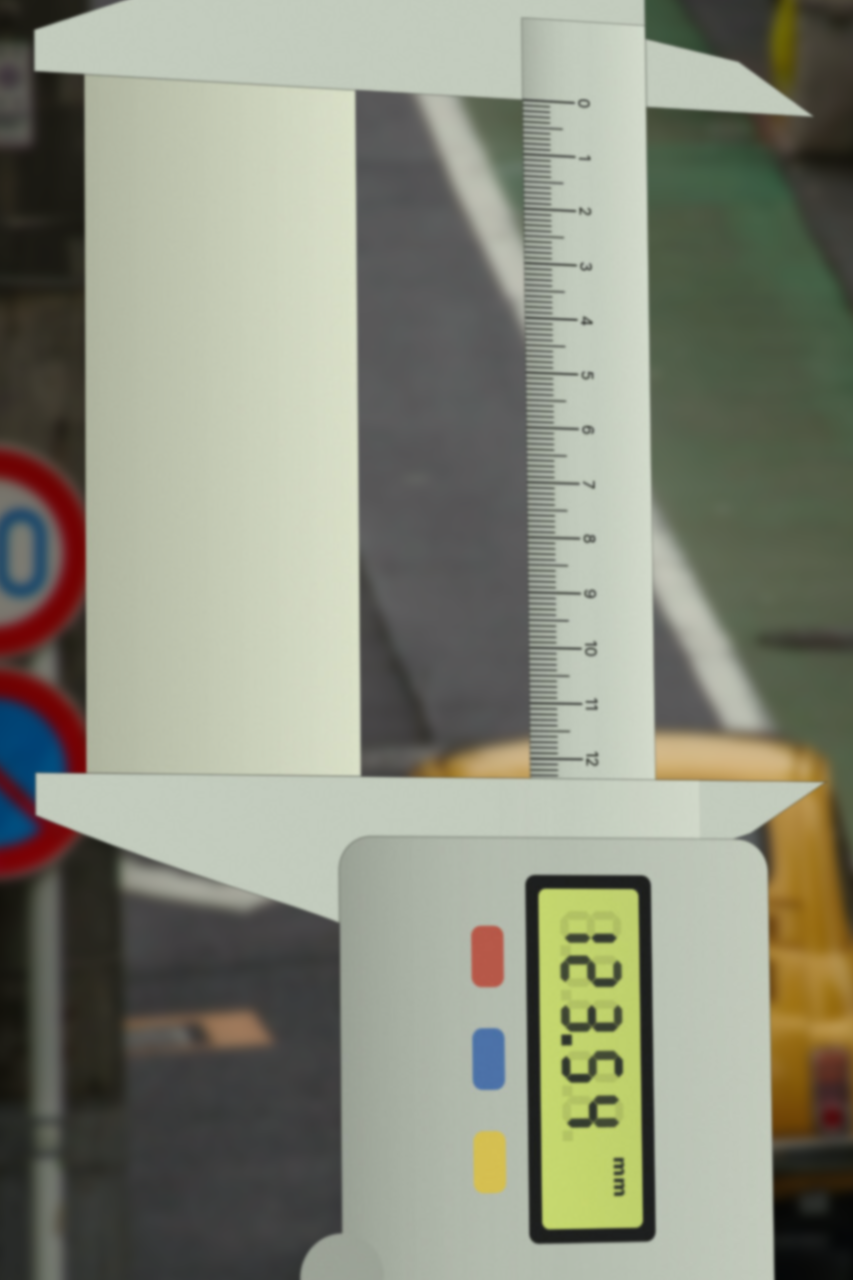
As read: 123.54 mm
